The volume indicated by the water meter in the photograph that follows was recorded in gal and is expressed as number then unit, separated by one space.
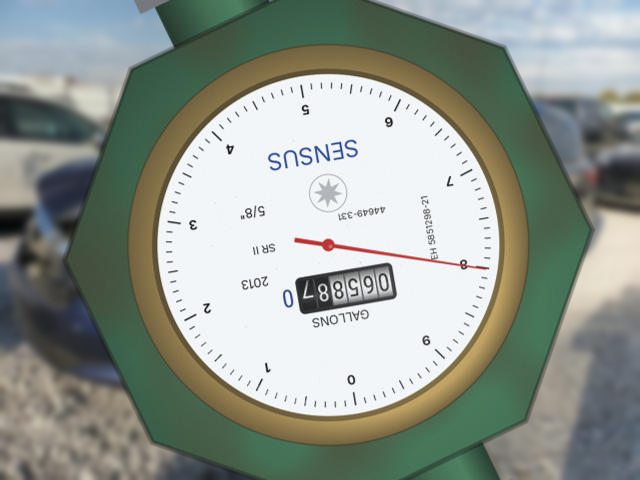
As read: 658868.0 gal
